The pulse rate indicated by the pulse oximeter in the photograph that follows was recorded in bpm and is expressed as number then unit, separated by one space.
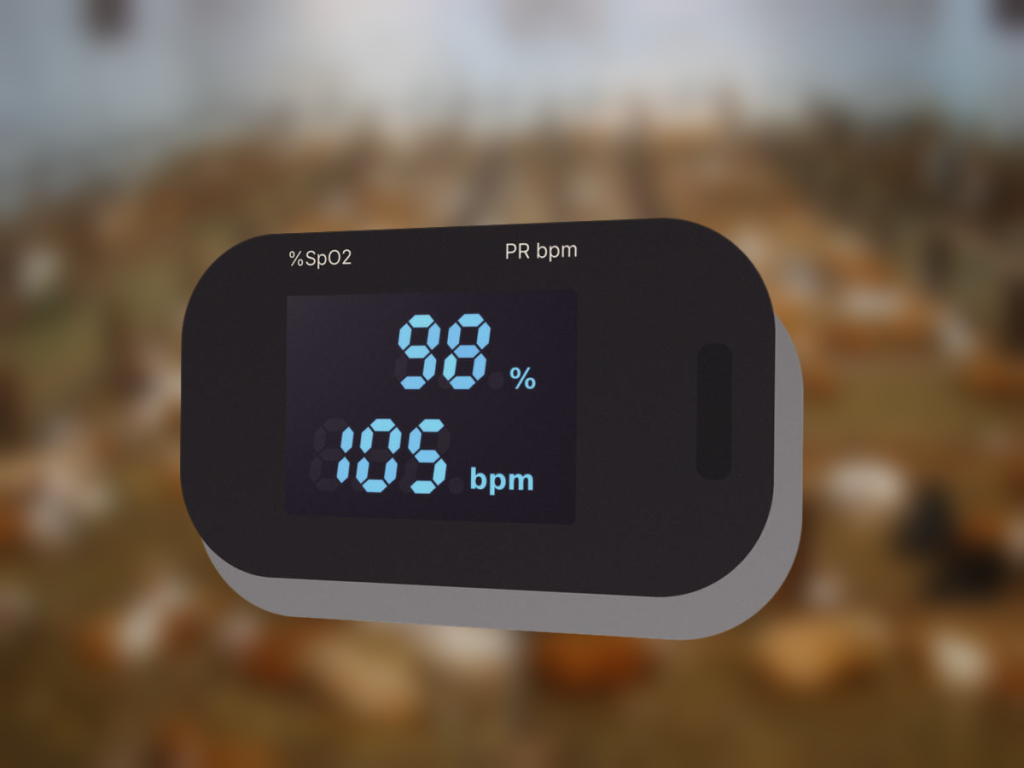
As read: 105 bpm
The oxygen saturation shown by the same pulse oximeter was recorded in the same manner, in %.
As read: 98 %
